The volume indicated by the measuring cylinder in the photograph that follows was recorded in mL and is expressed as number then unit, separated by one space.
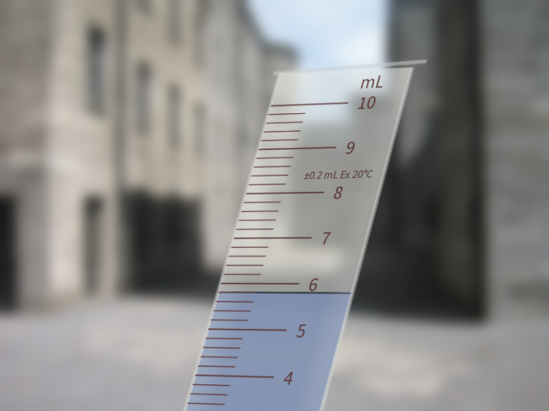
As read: 5.8 mL
